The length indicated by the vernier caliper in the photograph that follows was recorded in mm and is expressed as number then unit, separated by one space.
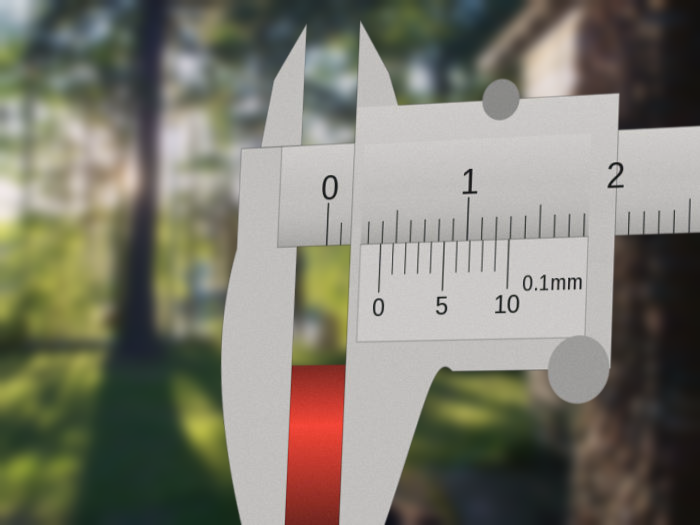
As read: 3.9 mm
